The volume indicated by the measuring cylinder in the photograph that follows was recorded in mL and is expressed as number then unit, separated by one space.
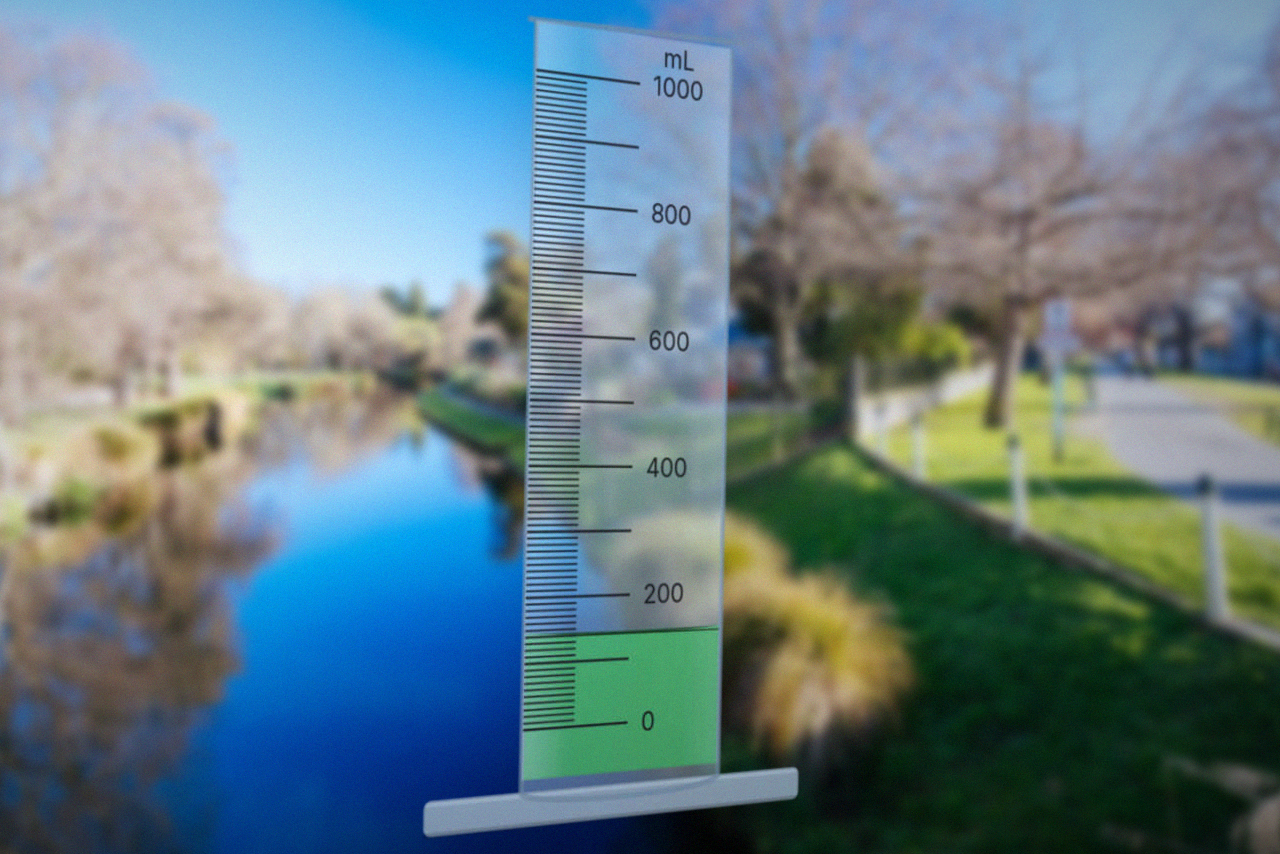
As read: 140 mL
